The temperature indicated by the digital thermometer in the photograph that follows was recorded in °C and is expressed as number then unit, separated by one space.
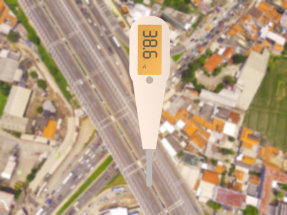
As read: 38.6 °C
